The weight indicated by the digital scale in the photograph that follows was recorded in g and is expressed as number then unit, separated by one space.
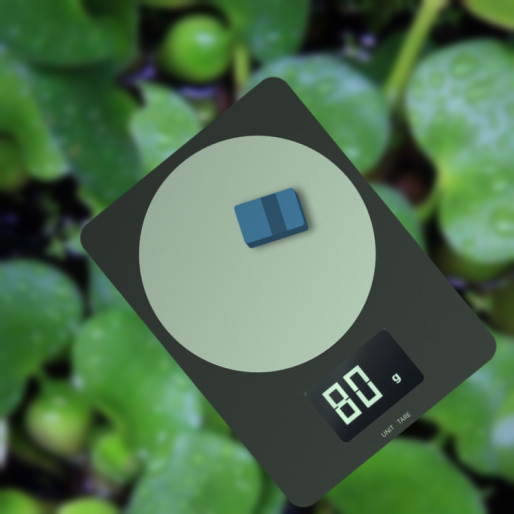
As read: 80 g
